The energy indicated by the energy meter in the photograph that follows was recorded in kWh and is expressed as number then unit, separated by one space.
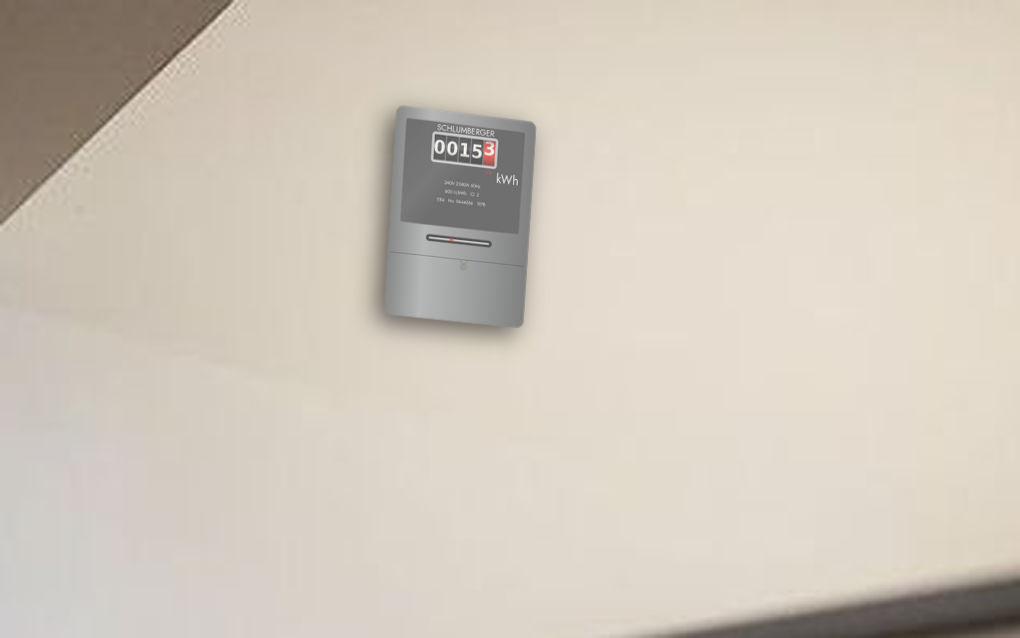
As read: 15.3 kWh
